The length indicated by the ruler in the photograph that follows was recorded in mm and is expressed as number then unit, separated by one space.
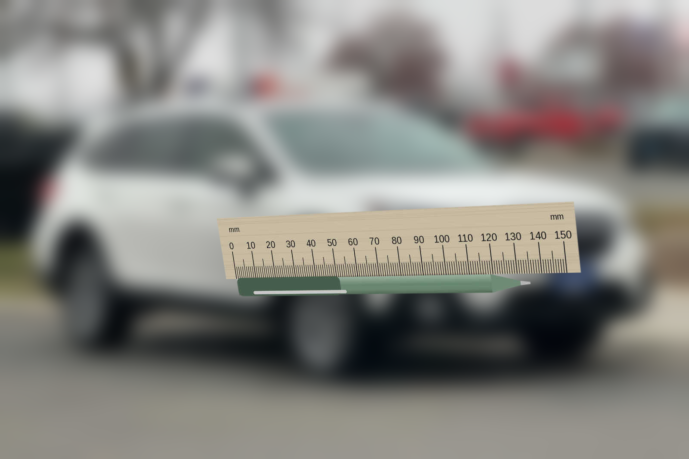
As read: 135 mm
